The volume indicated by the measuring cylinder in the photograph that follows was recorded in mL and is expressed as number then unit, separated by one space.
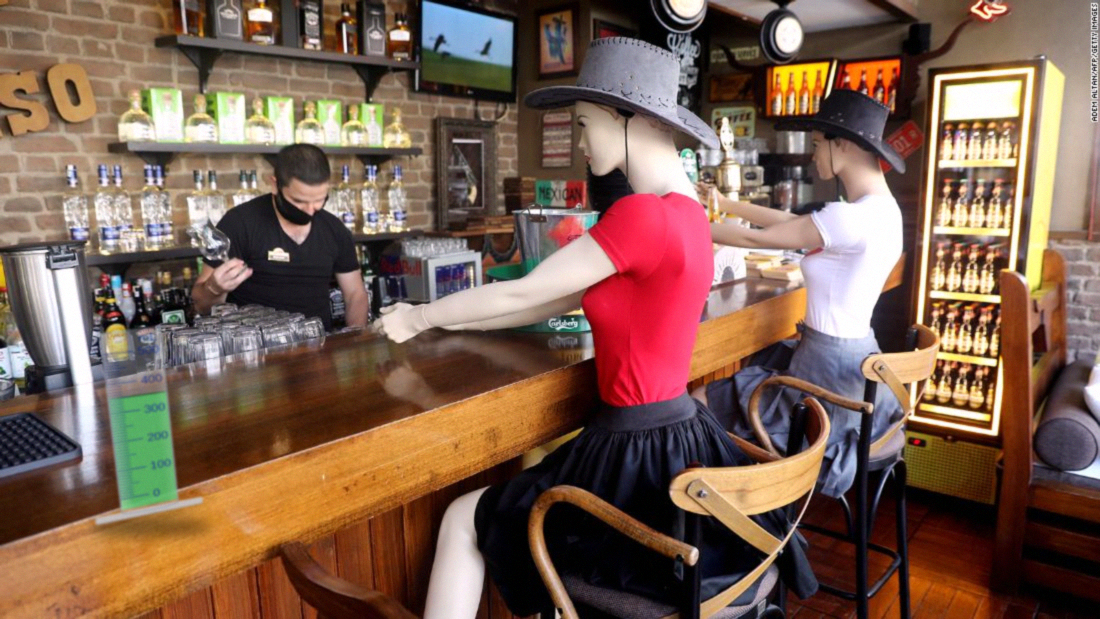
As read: 350 mL
